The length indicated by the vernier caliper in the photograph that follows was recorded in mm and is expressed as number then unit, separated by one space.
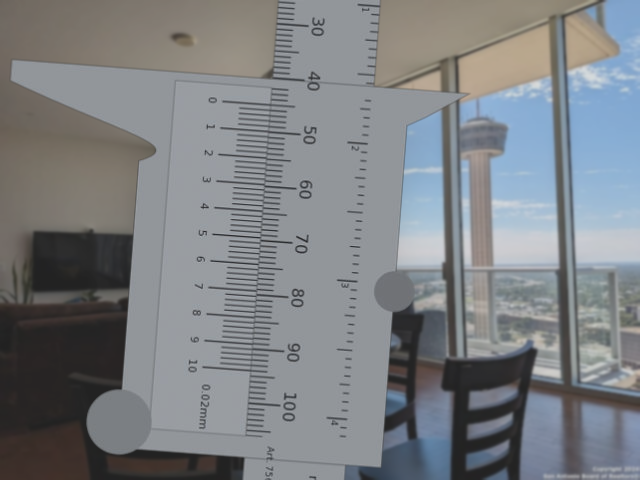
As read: 45.0 mm
